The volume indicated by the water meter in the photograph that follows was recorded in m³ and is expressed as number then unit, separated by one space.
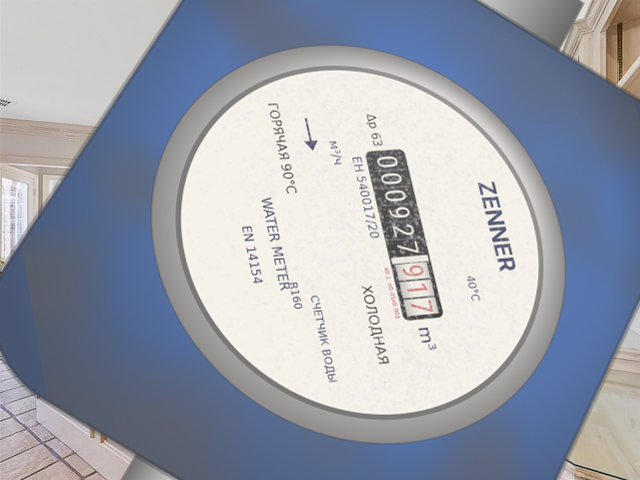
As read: 927.917 m³
